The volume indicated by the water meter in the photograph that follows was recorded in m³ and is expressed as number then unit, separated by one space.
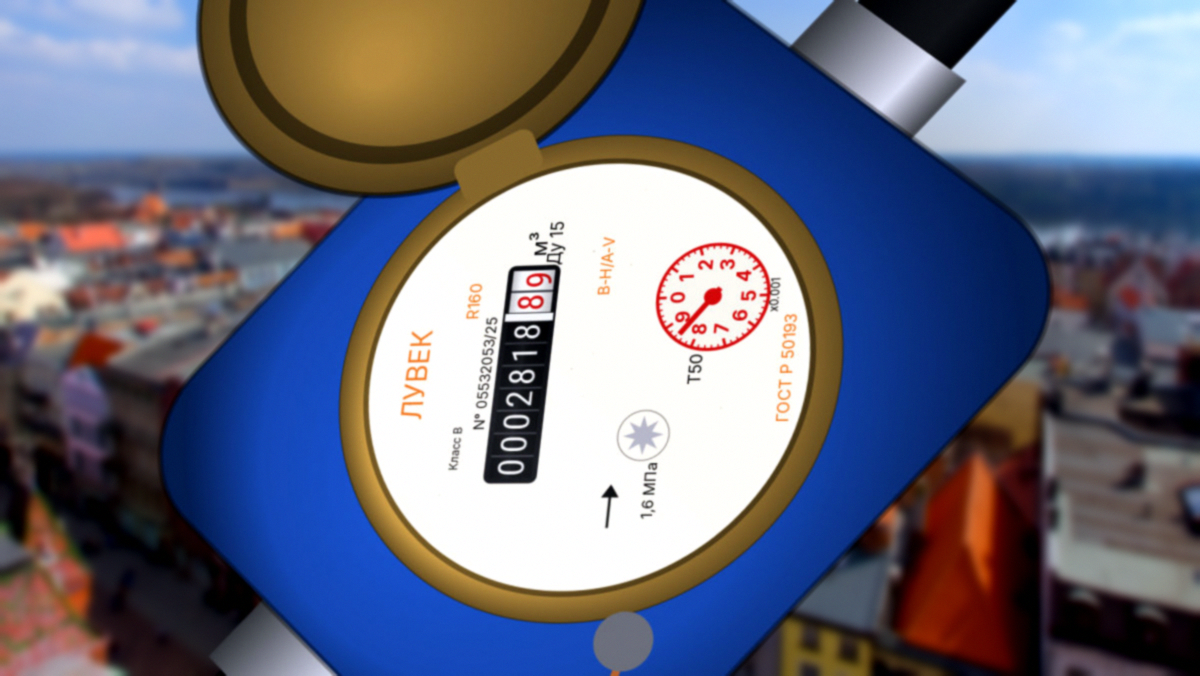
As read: 2818.888 m³
